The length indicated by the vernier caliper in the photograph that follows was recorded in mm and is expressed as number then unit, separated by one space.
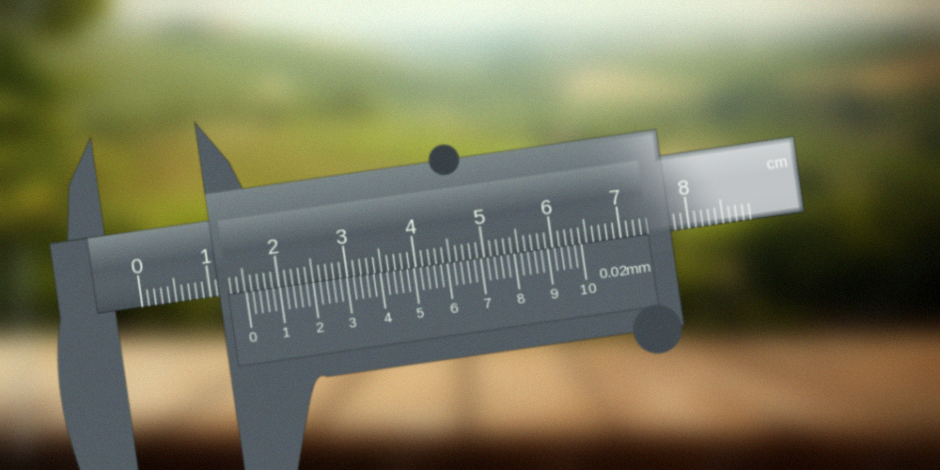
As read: 15.2 mm
